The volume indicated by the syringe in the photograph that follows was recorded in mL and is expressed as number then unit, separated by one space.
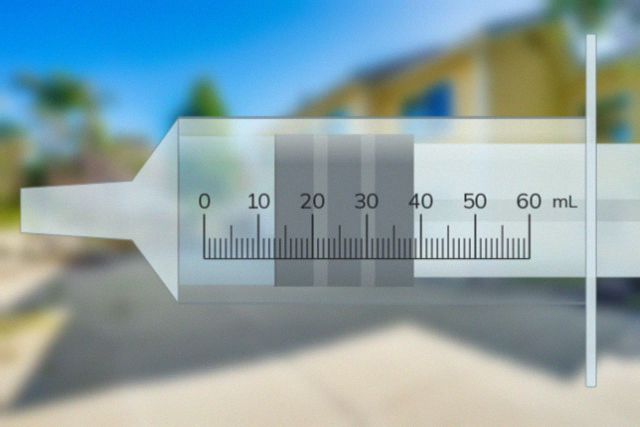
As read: 13 mL
